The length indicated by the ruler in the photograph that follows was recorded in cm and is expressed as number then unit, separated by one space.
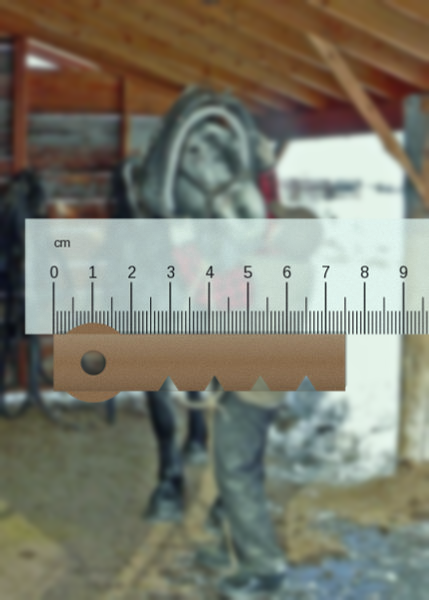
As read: 7.5 cm
